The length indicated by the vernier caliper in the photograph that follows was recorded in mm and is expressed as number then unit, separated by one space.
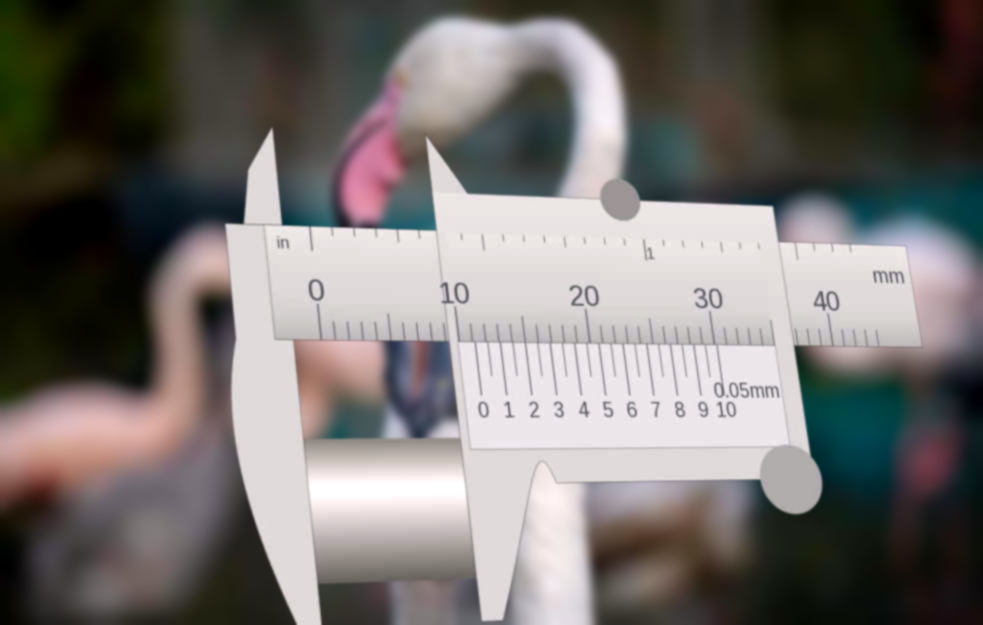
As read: 11.2 mm
